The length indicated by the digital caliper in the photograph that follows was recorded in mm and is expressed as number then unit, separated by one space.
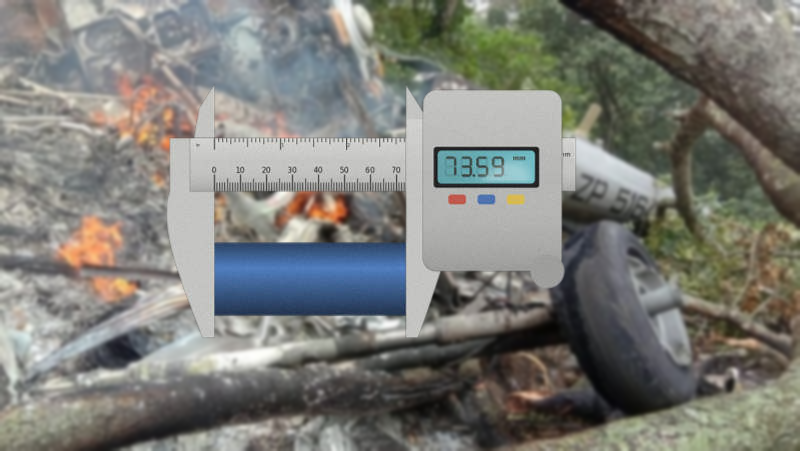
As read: 73.59 mm
